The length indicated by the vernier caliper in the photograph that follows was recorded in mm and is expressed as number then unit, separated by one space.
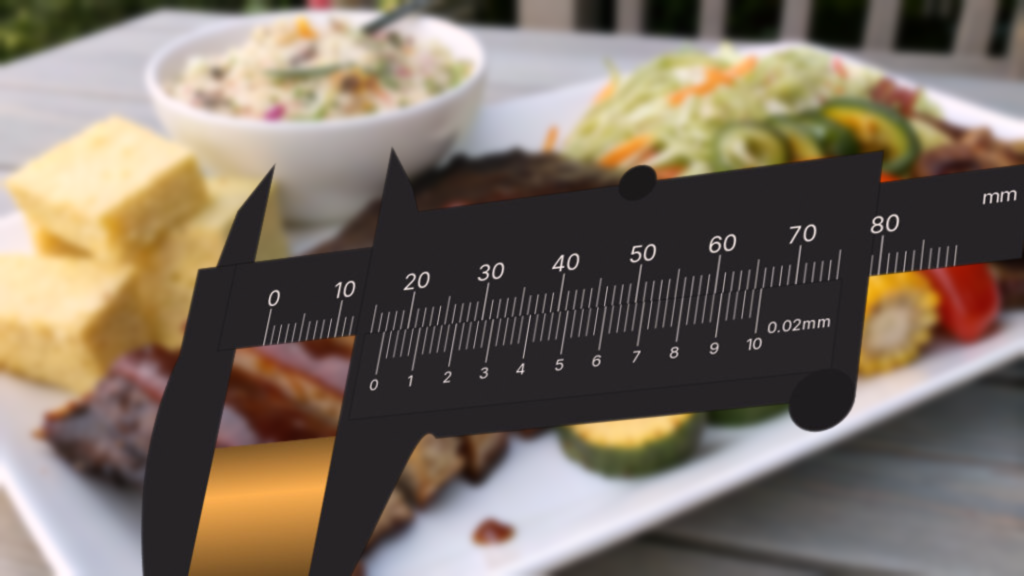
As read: 16.8 mm
